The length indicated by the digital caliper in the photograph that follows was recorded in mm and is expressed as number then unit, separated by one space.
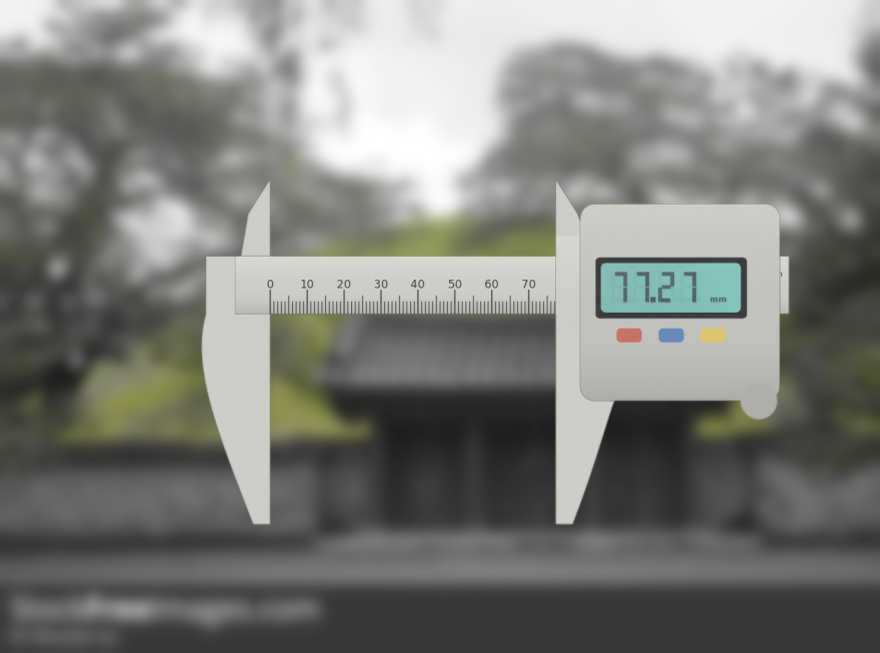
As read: 77.27 mm
